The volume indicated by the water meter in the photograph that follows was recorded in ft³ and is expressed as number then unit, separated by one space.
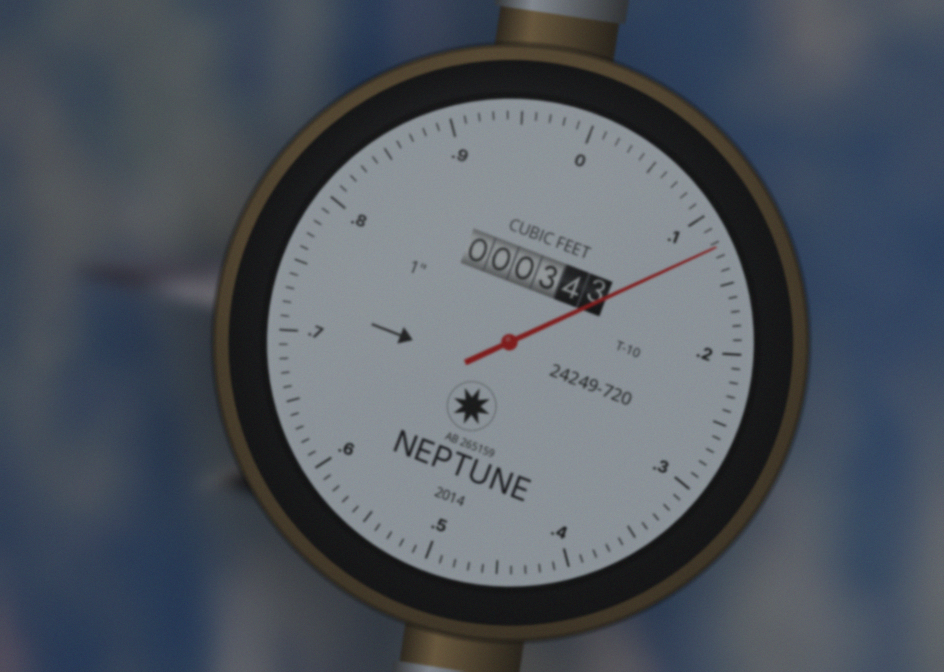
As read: 343.12 ft³
